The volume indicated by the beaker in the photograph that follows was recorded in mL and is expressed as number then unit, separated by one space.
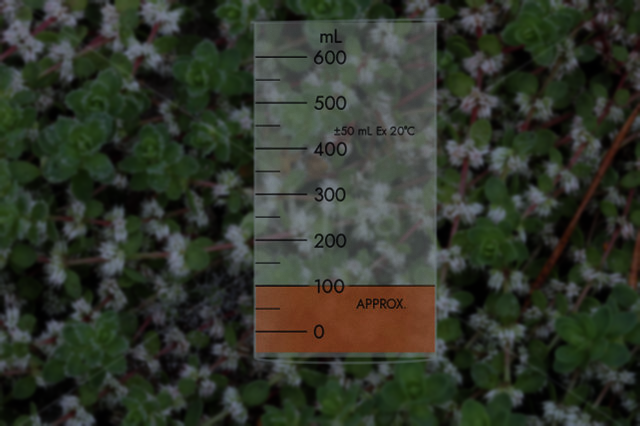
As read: 100 mL
